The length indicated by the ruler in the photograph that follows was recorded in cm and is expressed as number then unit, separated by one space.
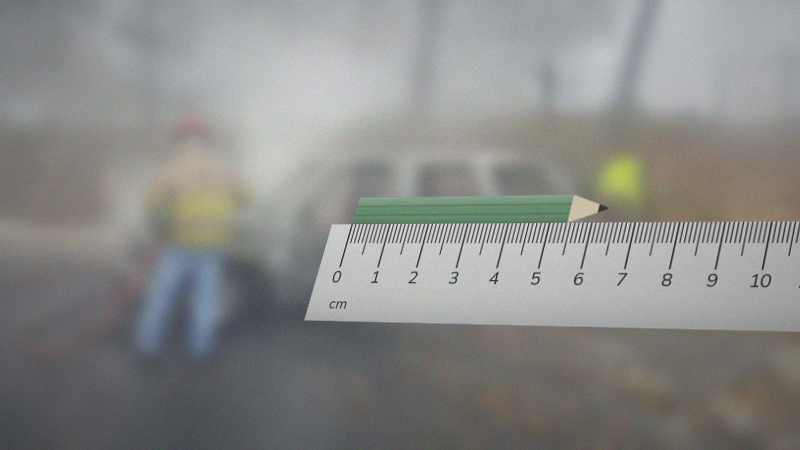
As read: 6.3 cm
